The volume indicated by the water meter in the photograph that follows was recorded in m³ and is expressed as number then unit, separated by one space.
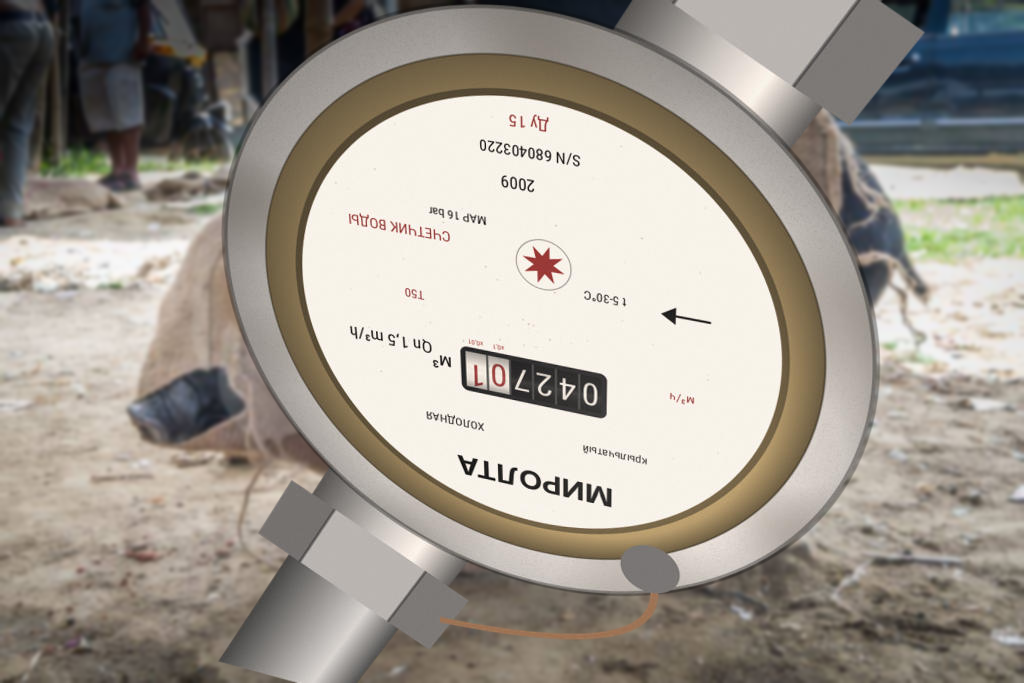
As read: 427.01 m³
